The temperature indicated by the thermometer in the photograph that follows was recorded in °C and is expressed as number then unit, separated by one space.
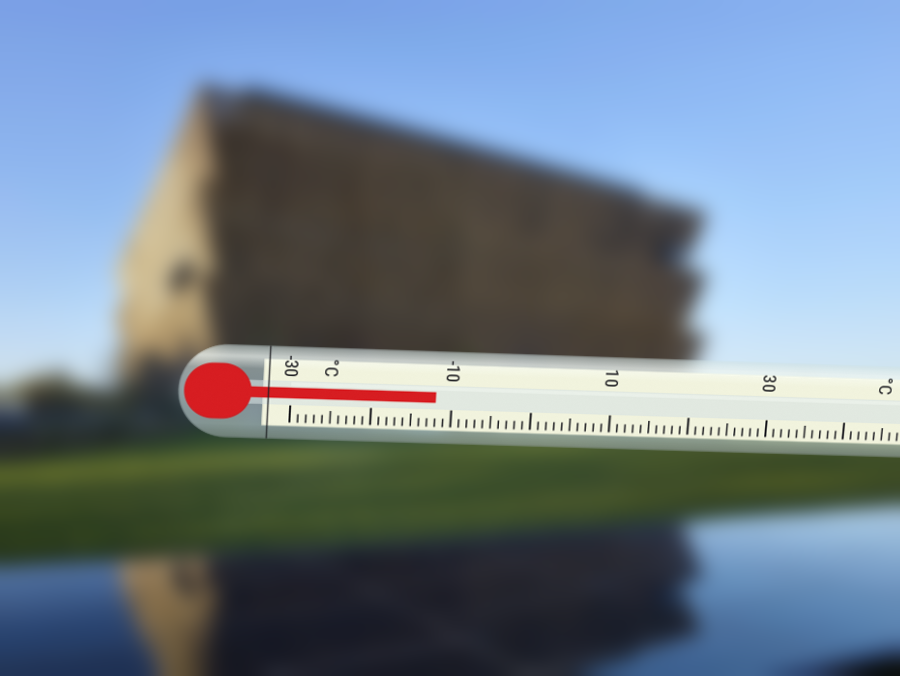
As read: -12 °C
